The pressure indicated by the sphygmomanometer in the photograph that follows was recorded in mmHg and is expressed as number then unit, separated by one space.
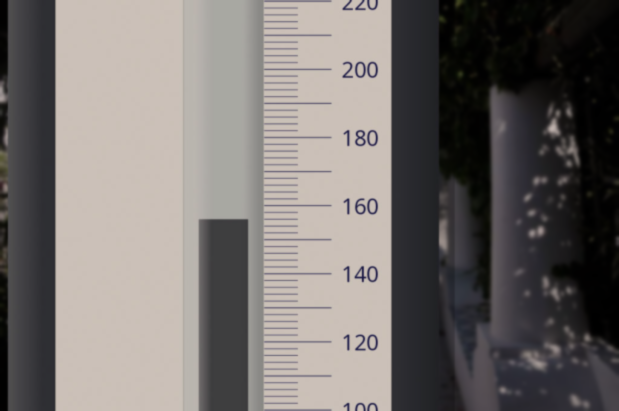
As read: 156 mmHg
